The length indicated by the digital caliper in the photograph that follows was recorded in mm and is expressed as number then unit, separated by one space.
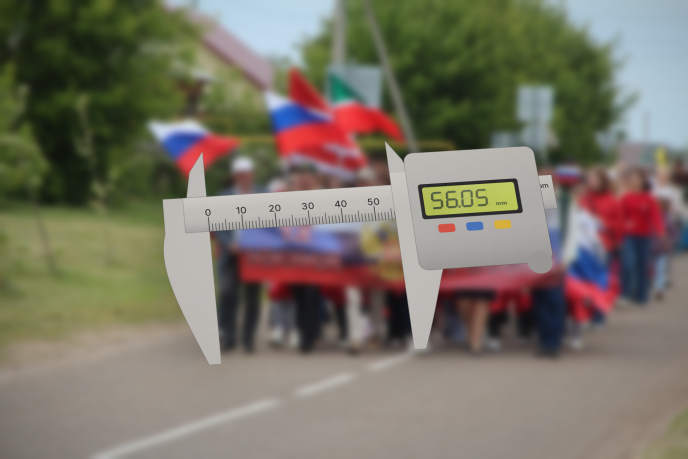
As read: 56.05 mm
